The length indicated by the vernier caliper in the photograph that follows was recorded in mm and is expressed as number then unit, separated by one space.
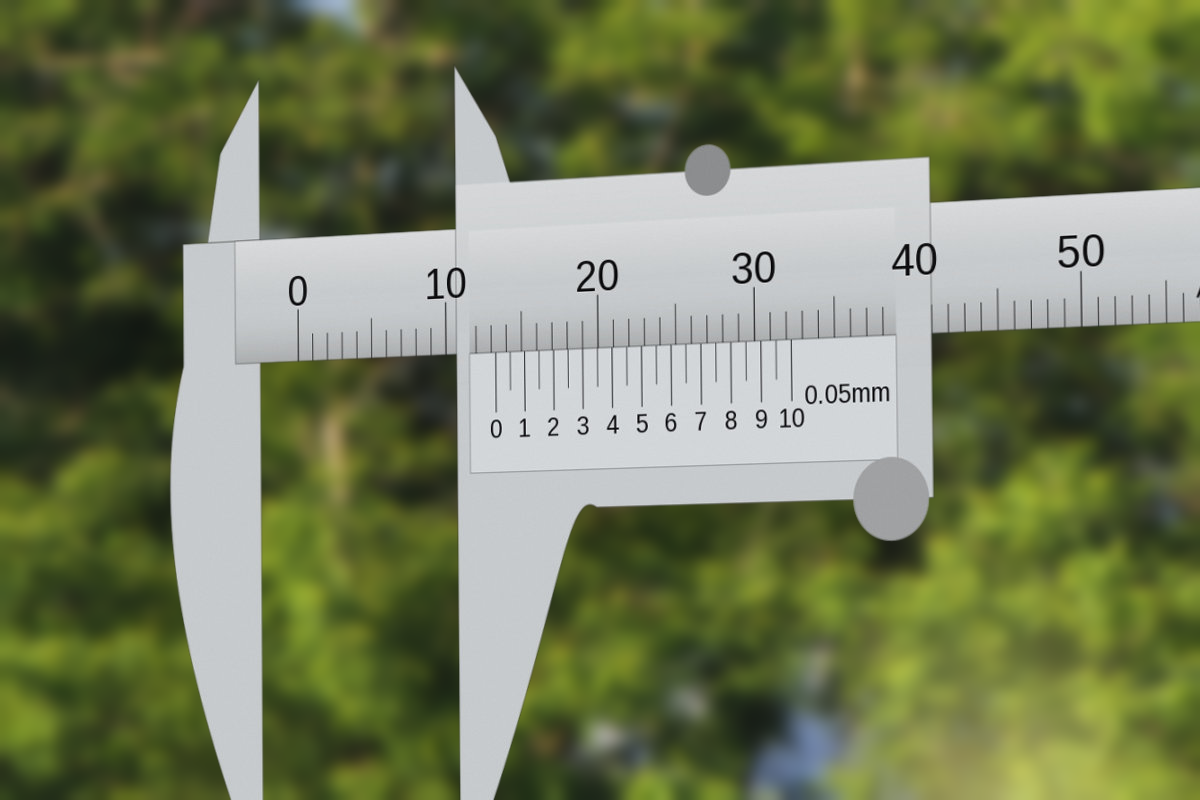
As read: 13.3 mm
